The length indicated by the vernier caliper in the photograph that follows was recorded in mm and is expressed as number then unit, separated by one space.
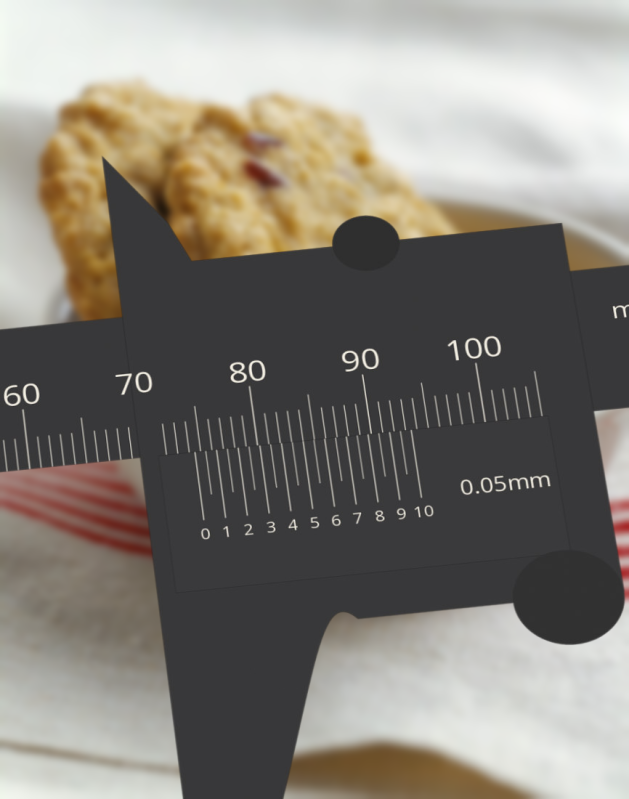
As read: 74.5 mm
